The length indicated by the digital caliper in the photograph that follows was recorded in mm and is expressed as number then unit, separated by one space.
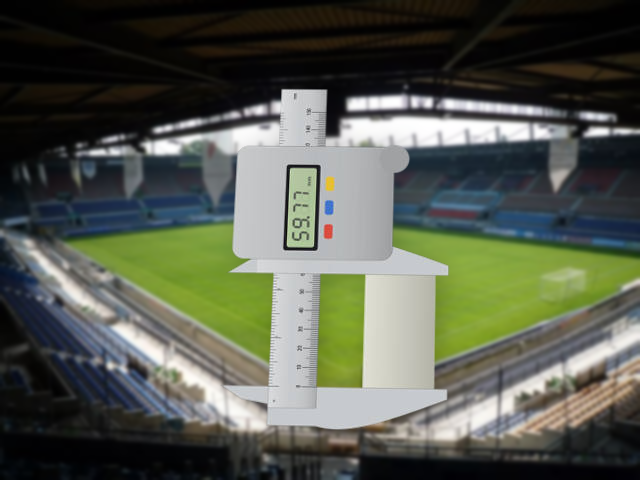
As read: 59.77 mm
